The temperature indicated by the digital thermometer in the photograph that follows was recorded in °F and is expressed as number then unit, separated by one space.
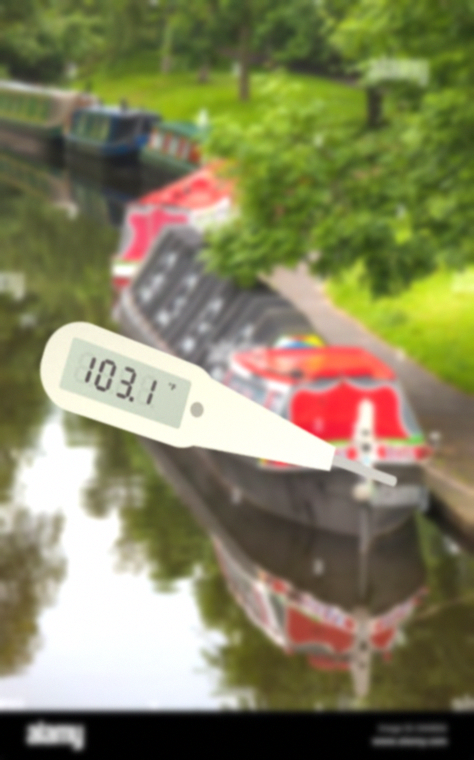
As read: 103.1 °F
